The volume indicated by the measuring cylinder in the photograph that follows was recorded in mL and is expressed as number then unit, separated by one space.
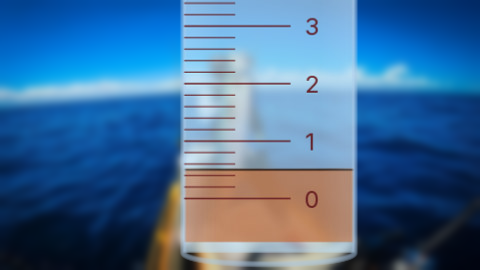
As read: 0.5 mL
